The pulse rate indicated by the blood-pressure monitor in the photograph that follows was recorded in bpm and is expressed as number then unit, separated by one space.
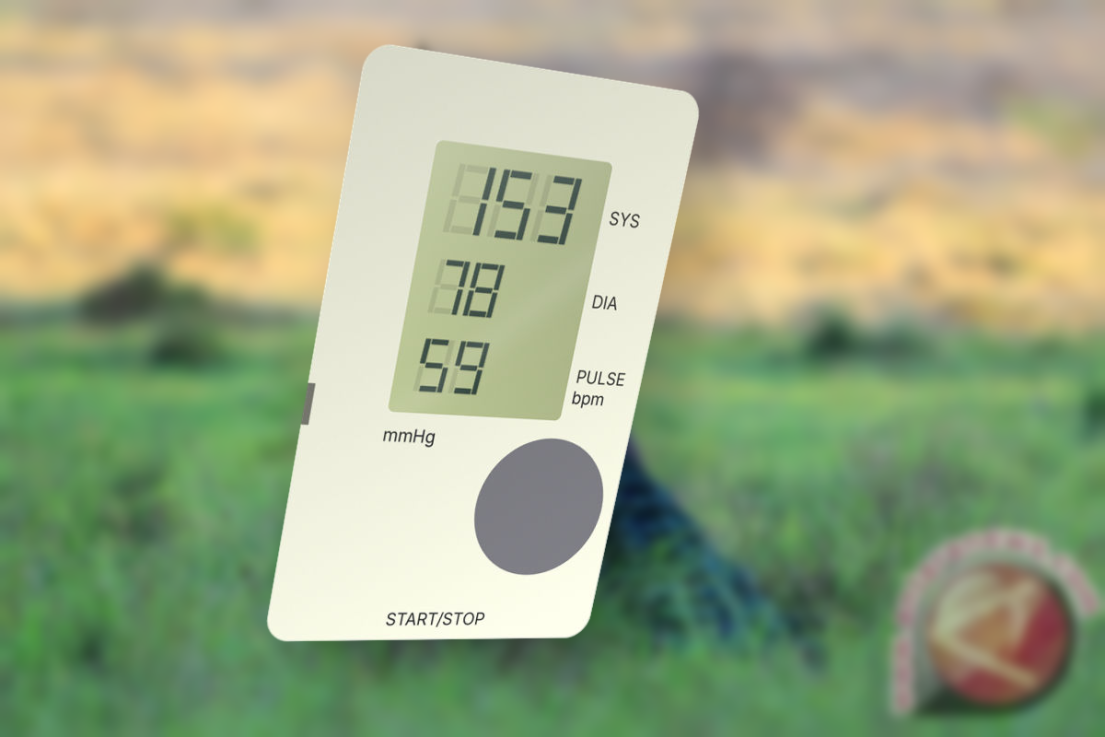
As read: 59 bpm
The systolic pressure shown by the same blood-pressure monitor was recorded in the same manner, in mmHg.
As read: 153 mmHg
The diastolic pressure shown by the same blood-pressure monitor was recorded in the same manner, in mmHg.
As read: 78 mmHg
